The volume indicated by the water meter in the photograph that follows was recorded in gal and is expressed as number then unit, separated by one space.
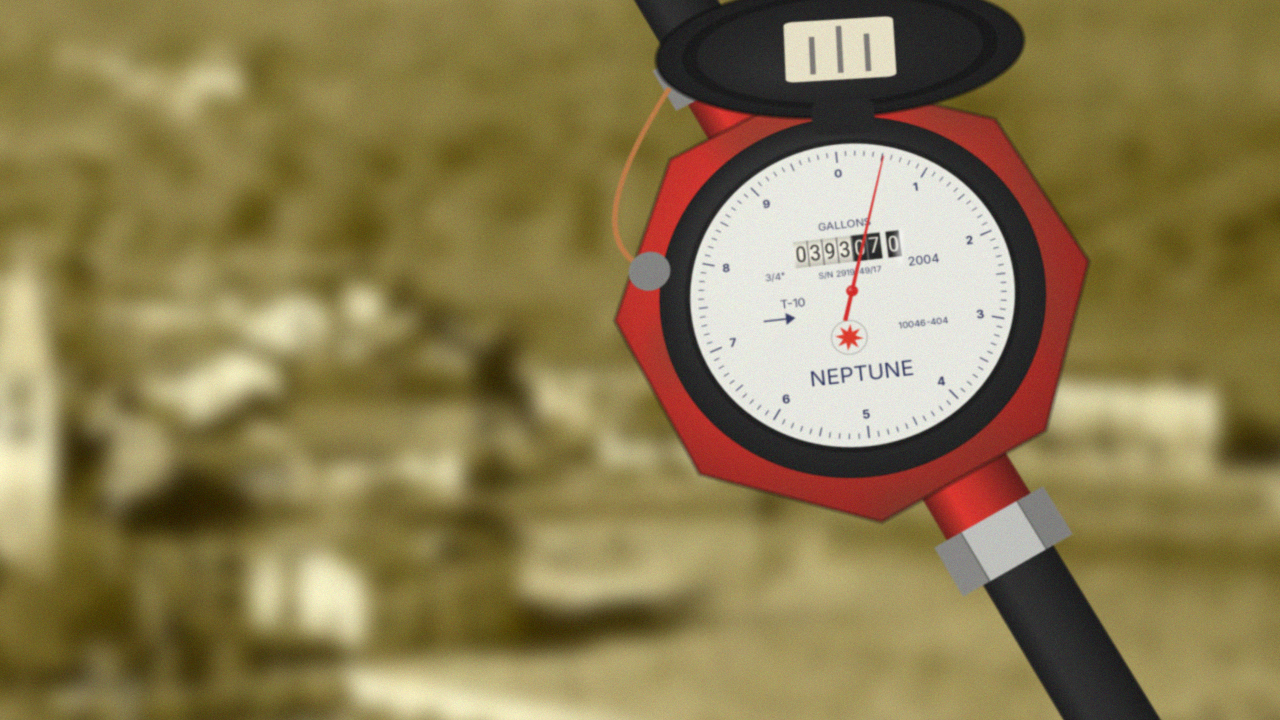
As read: 393070.5 gal
